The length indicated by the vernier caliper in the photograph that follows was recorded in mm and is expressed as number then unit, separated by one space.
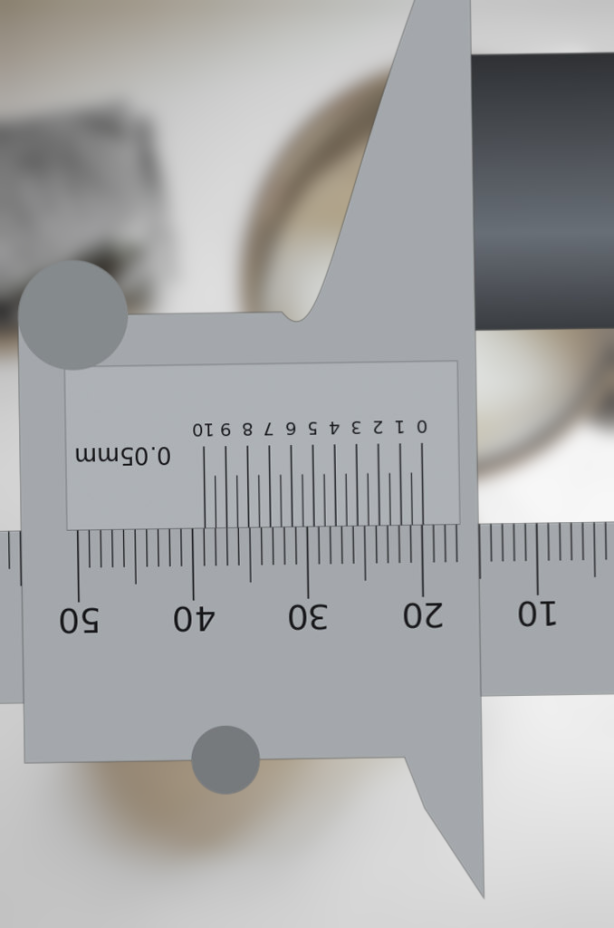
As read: 19.9 mm
